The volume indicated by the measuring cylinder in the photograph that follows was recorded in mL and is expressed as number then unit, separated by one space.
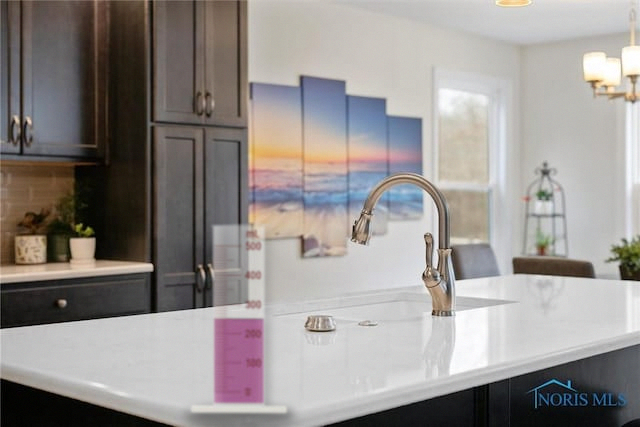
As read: 250 mL
